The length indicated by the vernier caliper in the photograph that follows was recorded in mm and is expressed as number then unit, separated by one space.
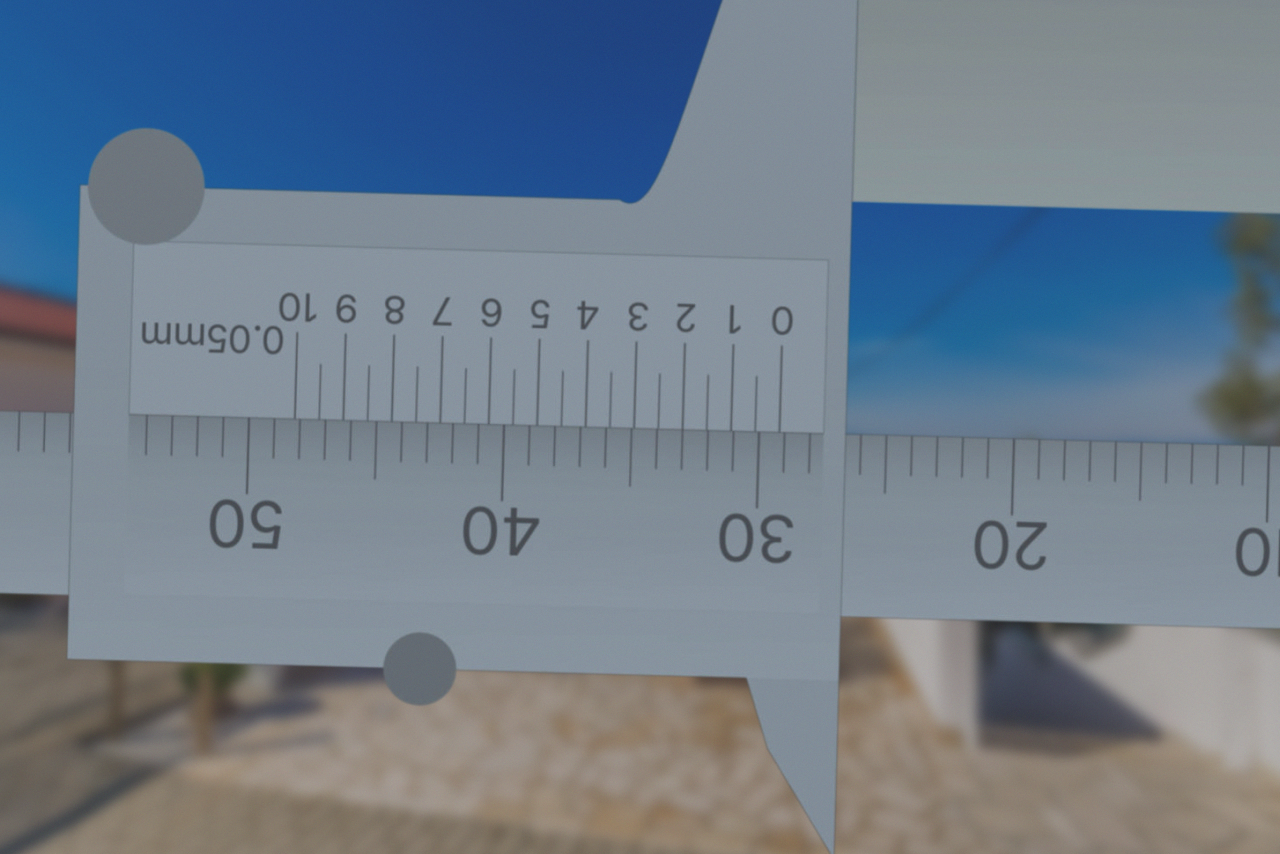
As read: 29.2 mm
